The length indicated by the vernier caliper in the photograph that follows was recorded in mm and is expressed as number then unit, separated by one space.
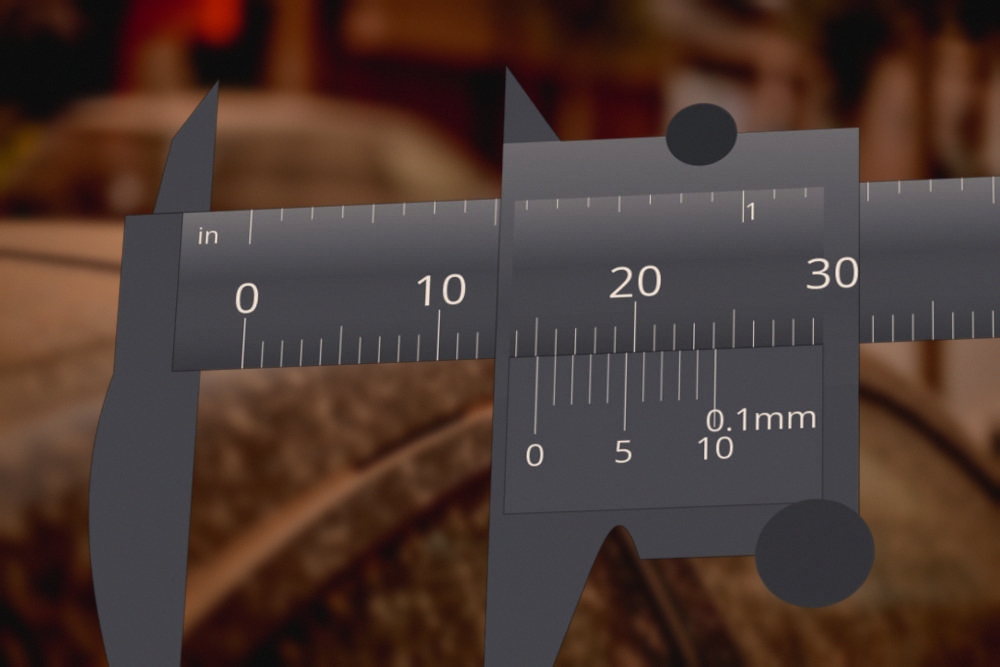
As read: 15.1 mm
